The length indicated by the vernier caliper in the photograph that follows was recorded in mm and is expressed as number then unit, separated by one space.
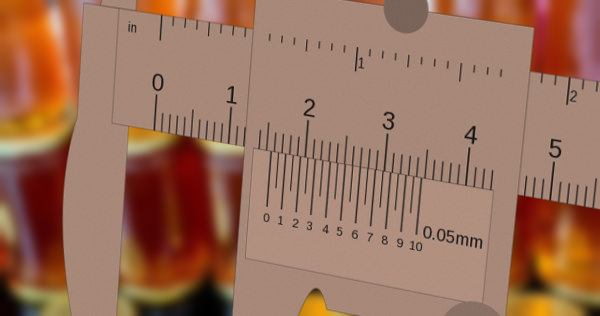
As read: 15.6 mm
